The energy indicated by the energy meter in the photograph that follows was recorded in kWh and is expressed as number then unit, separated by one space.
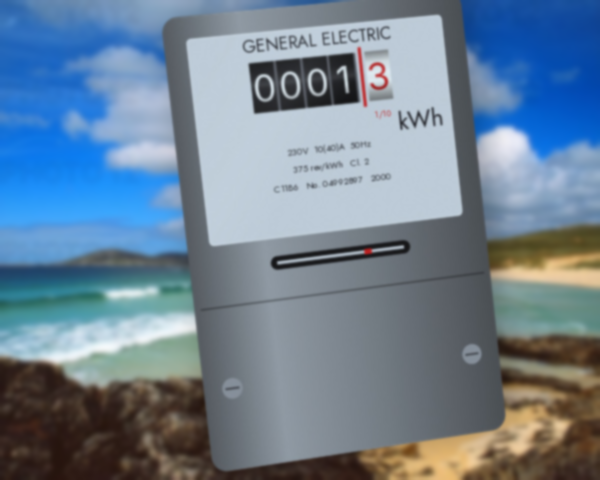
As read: 1.3 kWh
